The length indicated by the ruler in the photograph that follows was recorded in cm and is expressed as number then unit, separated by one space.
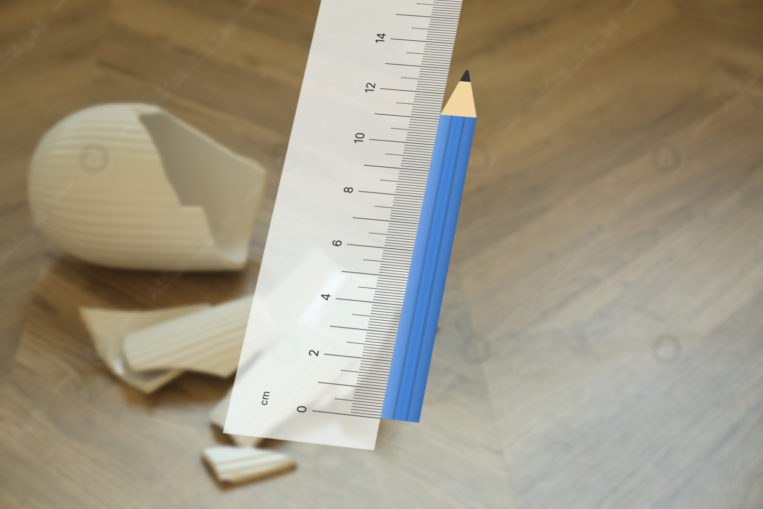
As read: 13 cm
